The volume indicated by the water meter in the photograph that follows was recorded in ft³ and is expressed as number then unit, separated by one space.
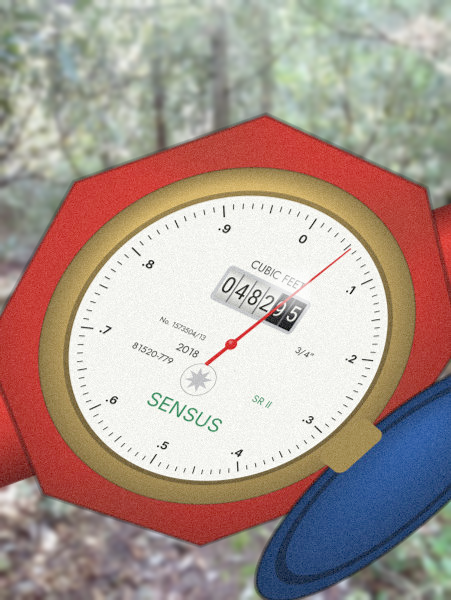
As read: 48295.05 ft³
